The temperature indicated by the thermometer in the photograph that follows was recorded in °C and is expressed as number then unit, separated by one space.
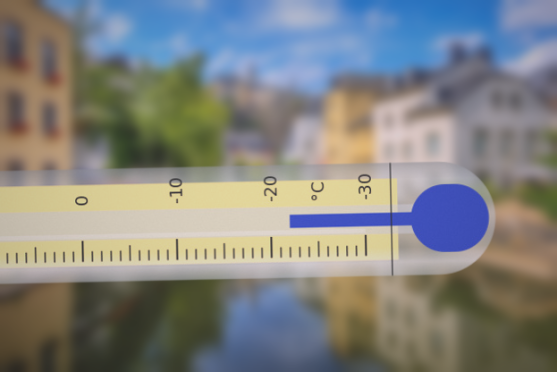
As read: -22 °C
